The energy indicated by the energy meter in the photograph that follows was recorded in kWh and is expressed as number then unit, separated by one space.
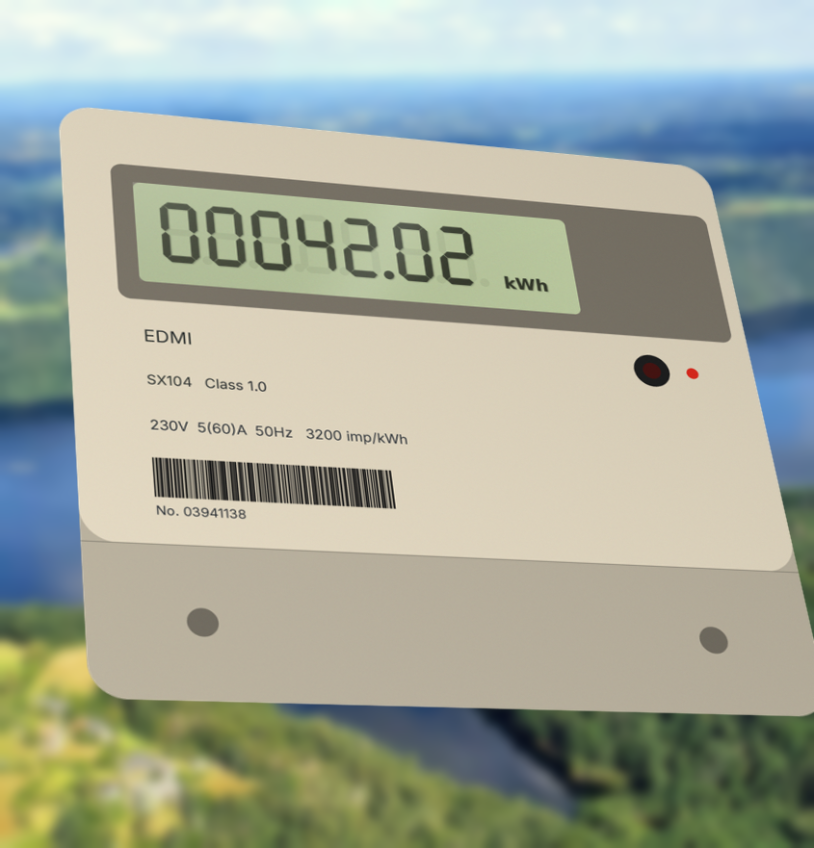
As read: 42.02 kWh
